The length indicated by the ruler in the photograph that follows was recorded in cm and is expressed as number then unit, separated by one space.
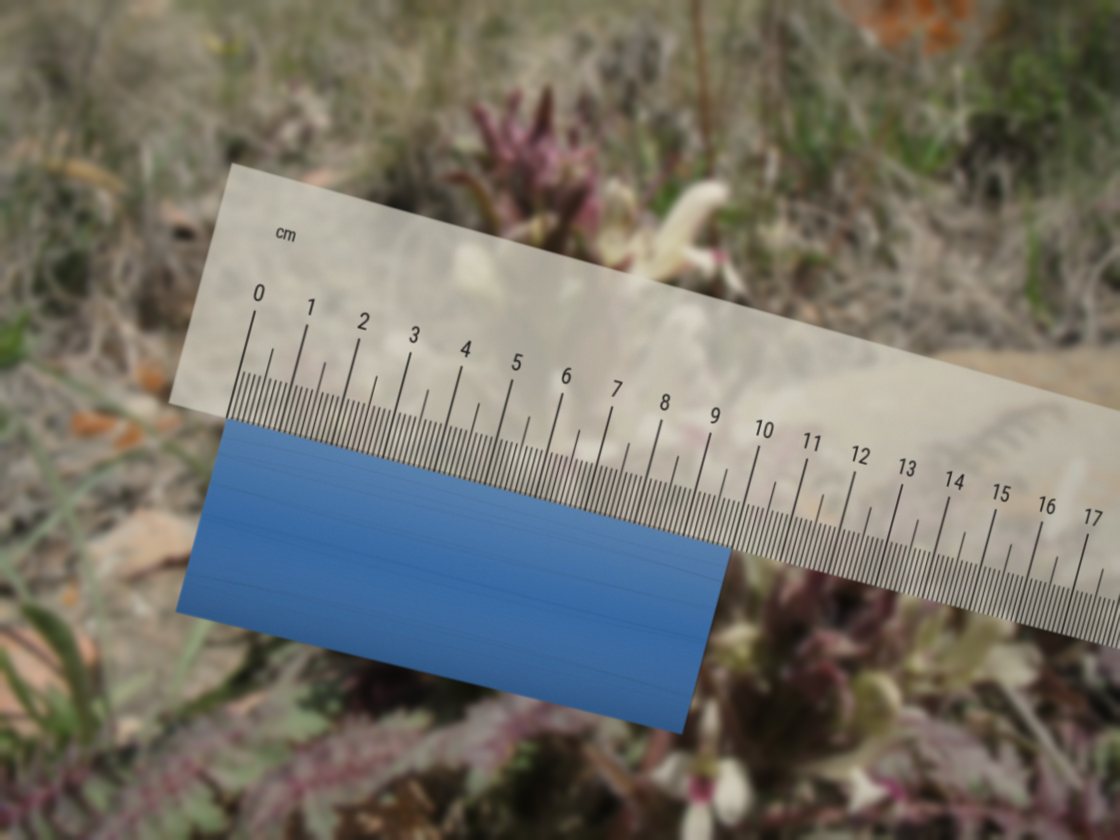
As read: 10 cm
